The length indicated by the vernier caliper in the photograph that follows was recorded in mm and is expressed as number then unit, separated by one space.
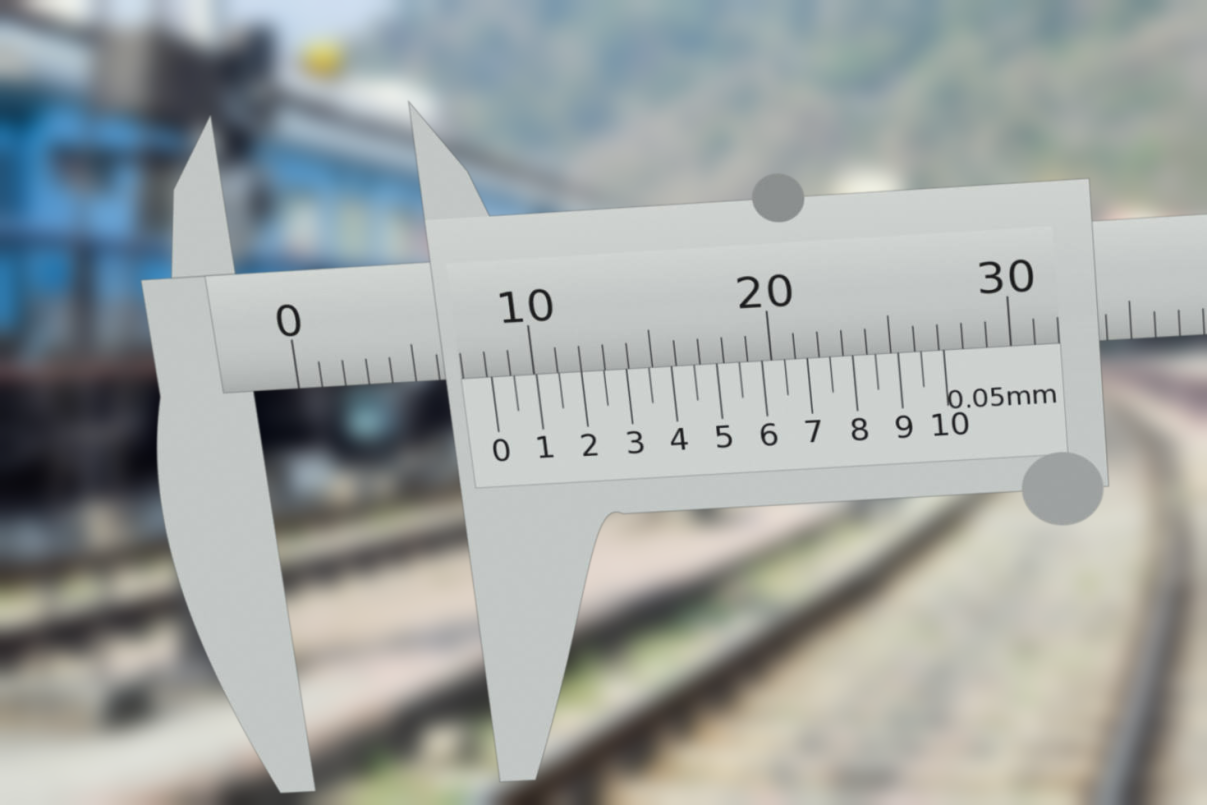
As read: 8.2 mm
